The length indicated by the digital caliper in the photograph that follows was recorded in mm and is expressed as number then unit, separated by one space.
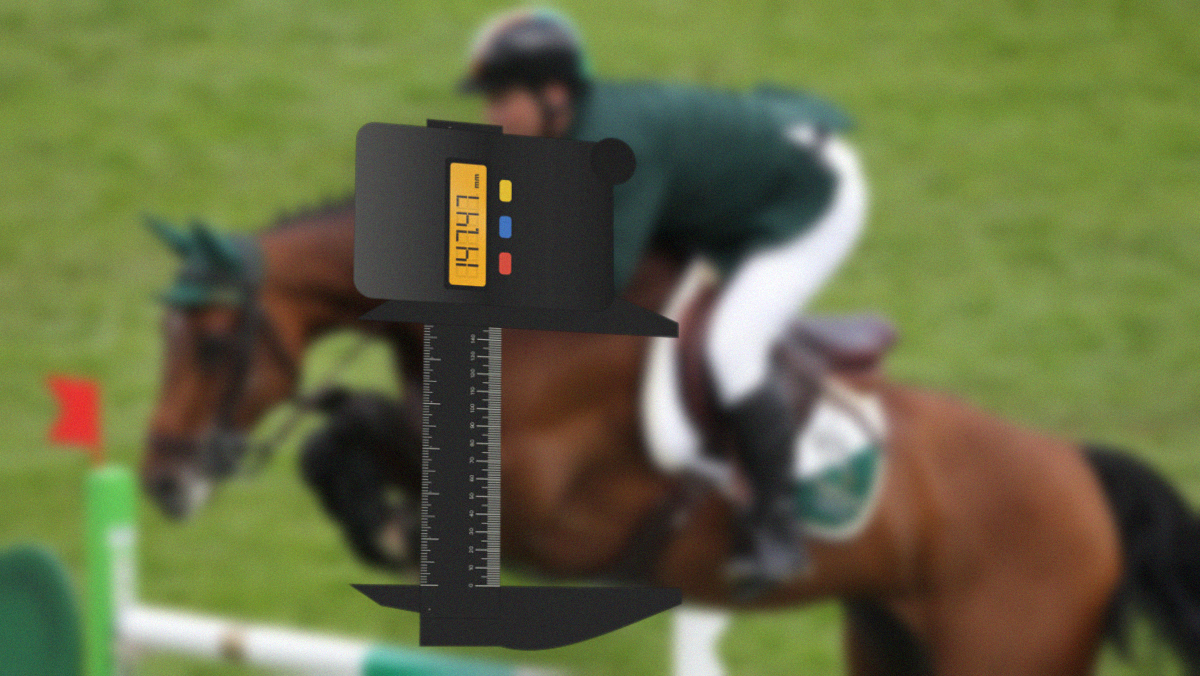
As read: 147.47 mm
